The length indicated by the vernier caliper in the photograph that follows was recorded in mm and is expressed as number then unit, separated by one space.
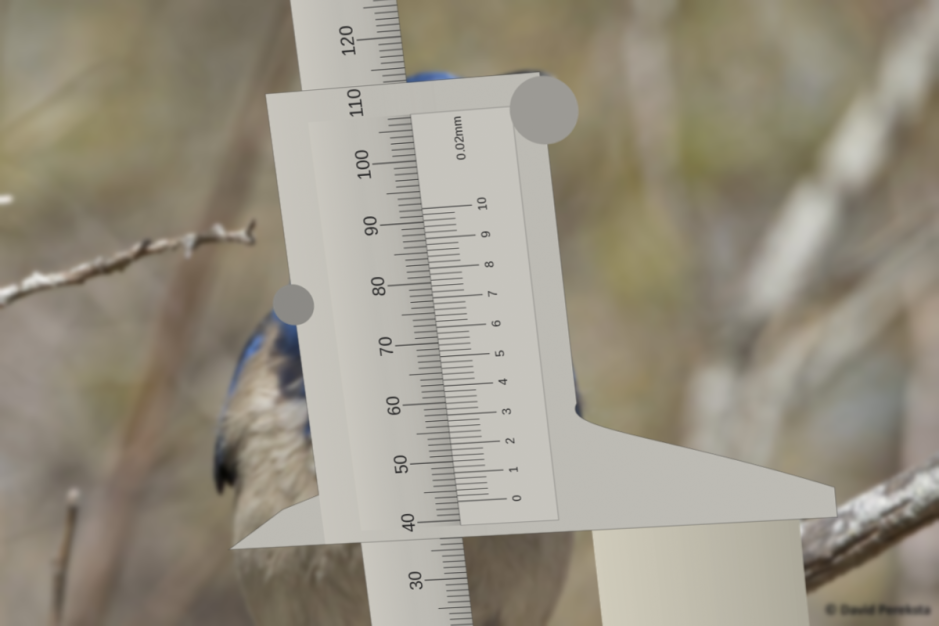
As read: 43.2 mm
